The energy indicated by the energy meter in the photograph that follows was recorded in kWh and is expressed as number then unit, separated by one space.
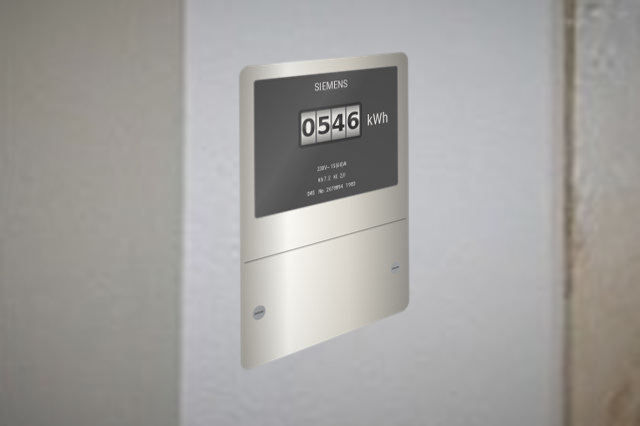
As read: 546 kWh
